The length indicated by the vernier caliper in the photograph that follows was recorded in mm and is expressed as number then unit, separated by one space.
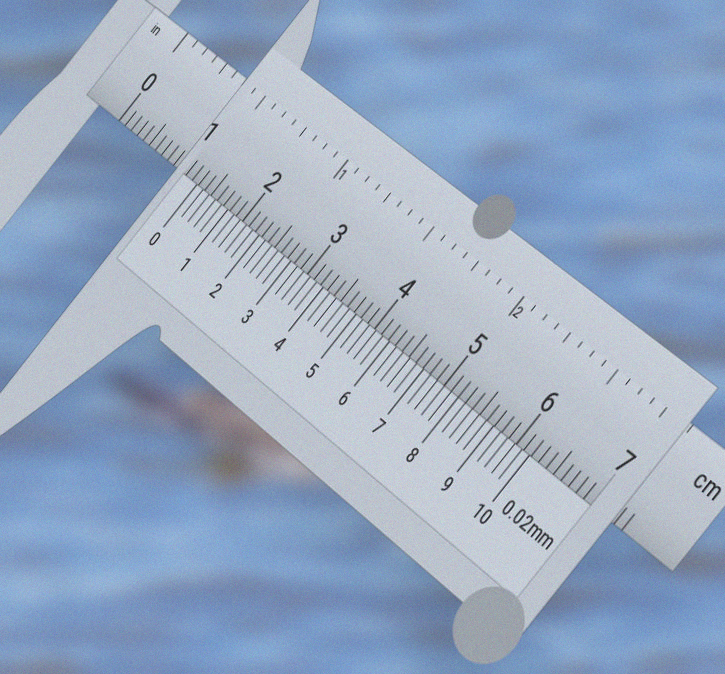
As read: 12.8 mm
